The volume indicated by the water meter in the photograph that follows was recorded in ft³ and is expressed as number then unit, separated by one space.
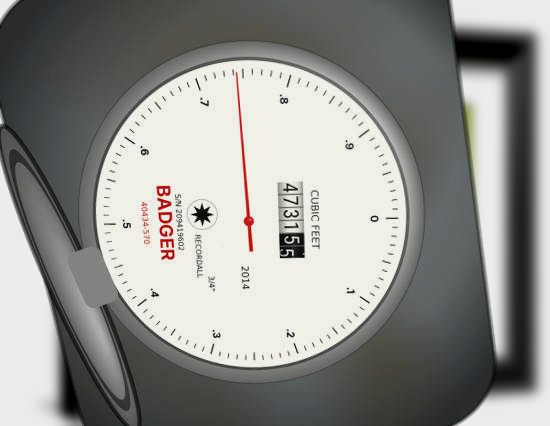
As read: 473154.74 ft³
